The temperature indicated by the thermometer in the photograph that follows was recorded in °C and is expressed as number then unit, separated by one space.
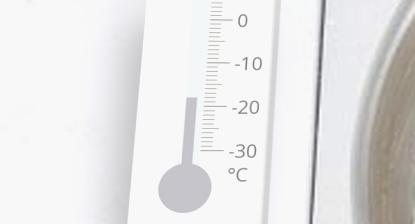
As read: -18 °C
